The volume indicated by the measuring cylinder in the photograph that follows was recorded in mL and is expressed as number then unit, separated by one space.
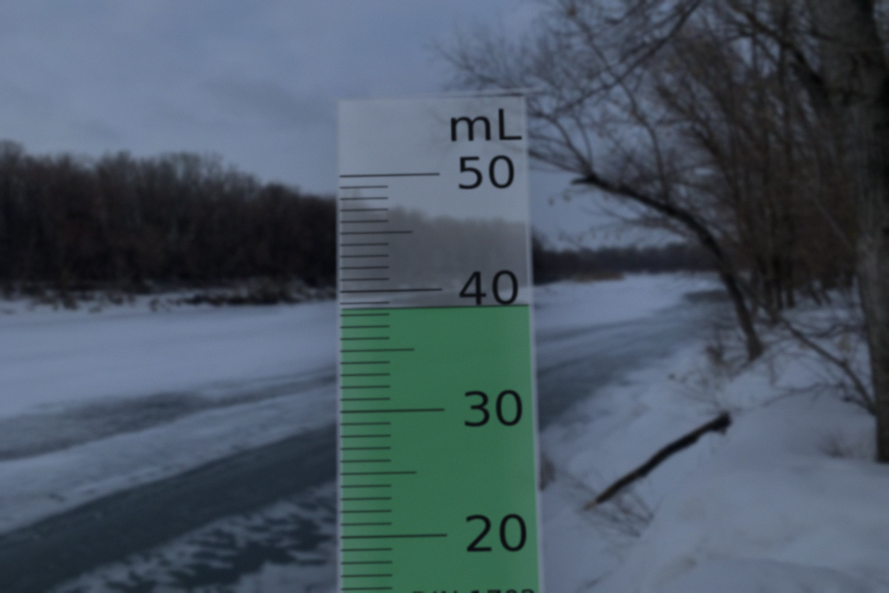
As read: 38.5 mL
